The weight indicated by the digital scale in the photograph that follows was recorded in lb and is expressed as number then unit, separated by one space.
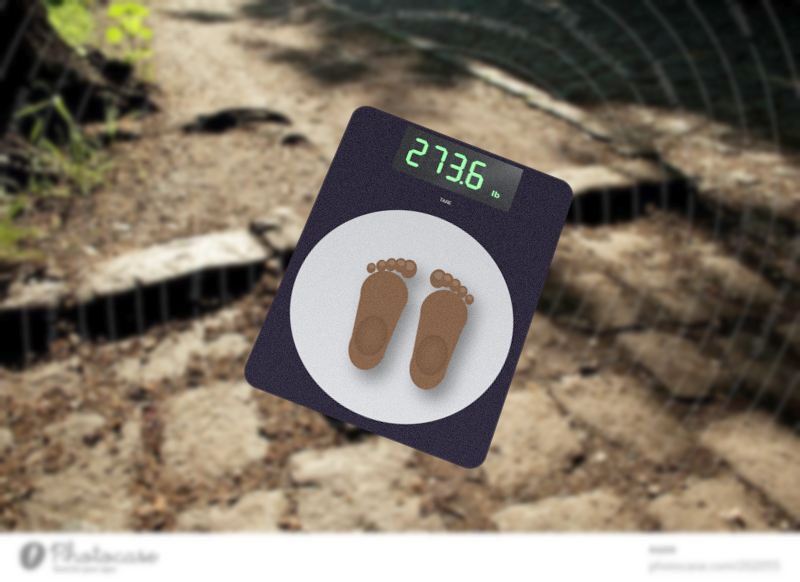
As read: 273.6 lb
